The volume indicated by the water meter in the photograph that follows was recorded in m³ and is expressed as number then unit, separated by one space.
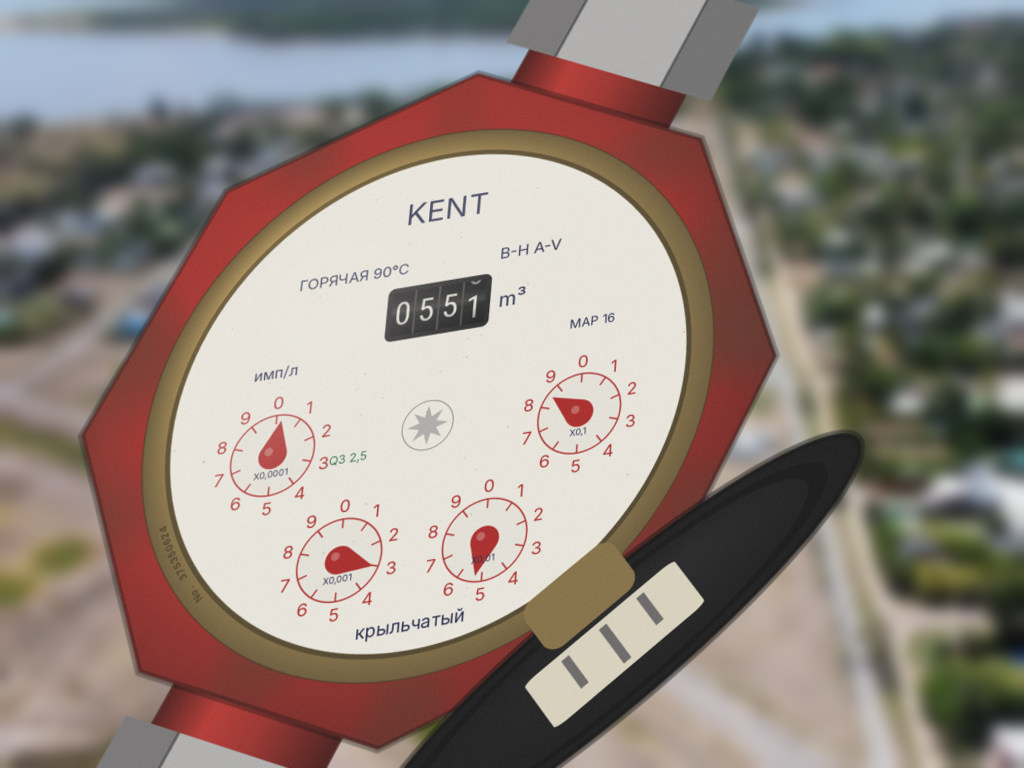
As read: 550.8530 m³
